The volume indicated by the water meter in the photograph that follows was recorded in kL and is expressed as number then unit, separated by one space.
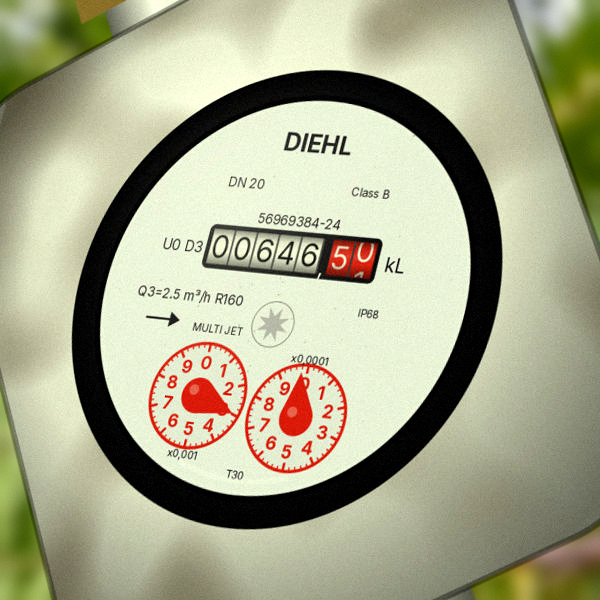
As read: 646.5029 kL
